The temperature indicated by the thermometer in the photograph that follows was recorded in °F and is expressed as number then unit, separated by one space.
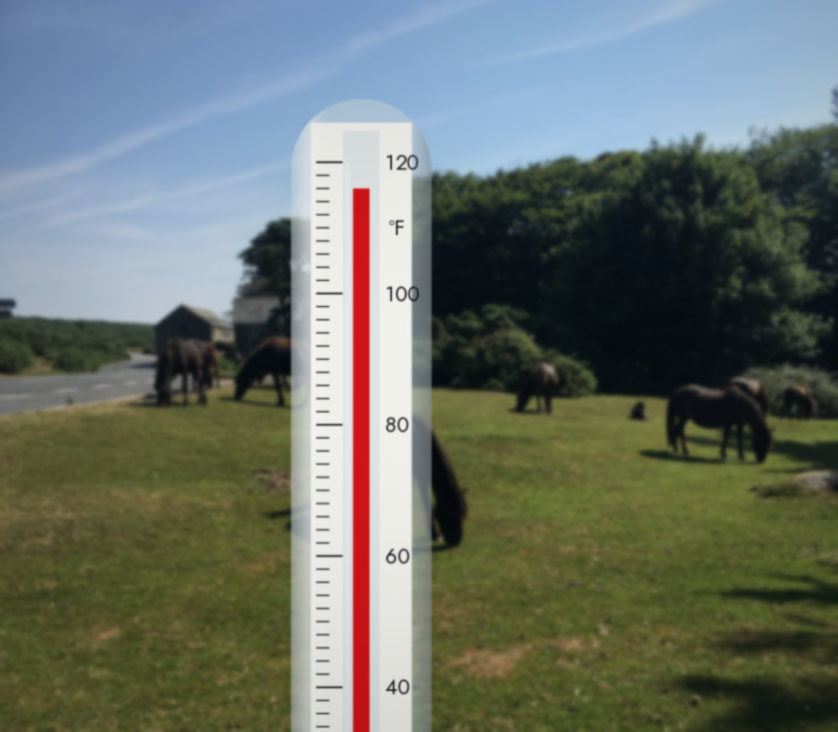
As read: 116 °F
